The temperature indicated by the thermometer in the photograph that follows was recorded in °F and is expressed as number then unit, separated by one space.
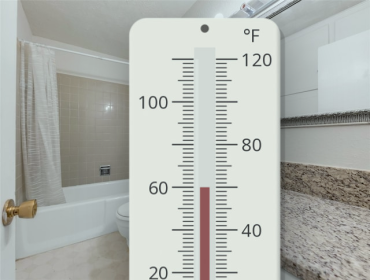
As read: 60 °F
